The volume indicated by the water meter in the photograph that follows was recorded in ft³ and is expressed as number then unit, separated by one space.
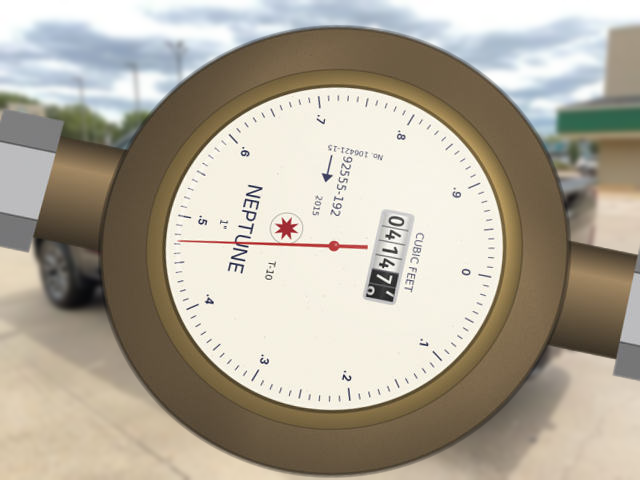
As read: 41477.47 ft³
